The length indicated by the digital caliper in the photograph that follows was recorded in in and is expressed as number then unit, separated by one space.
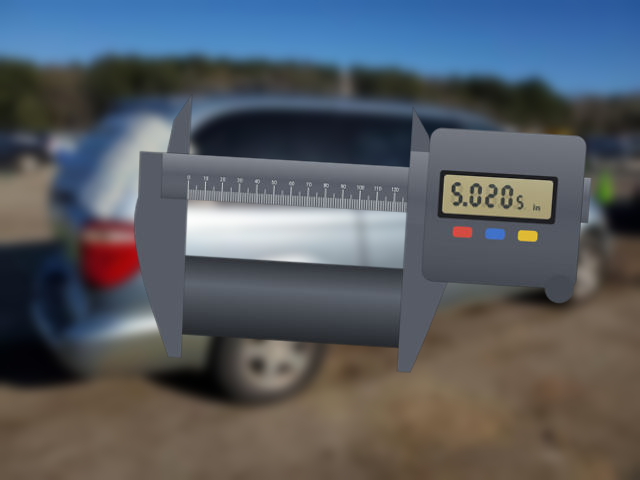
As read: 5.0205 in
